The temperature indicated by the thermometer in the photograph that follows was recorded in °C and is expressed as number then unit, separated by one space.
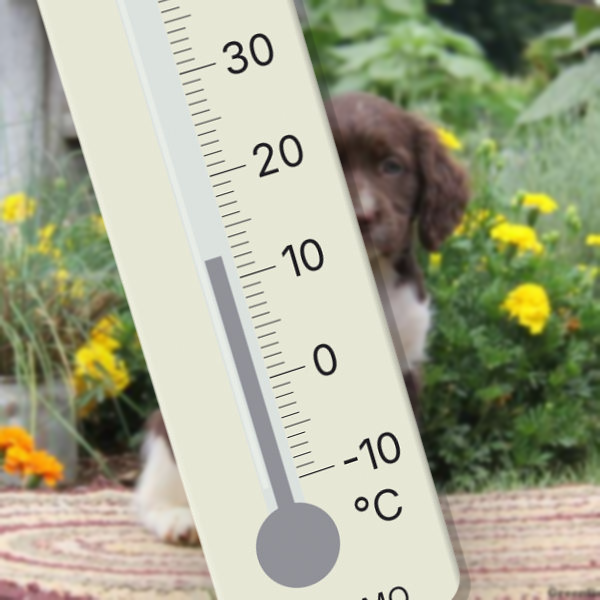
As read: 12.5 °C
